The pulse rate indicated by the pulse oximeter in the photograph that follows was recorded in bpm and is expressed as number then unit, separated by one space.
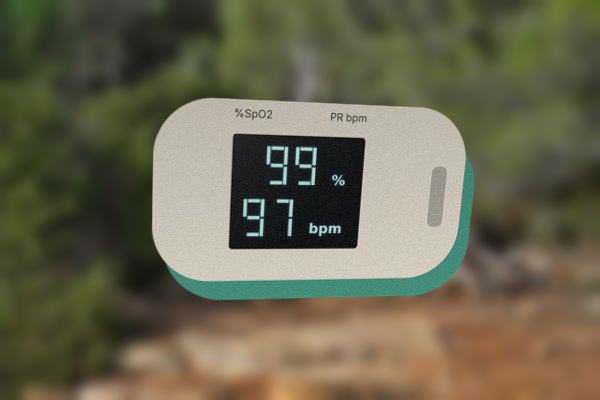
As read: 97 bpm
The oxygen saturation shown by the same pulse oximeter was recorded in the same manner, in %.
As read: 99 %
